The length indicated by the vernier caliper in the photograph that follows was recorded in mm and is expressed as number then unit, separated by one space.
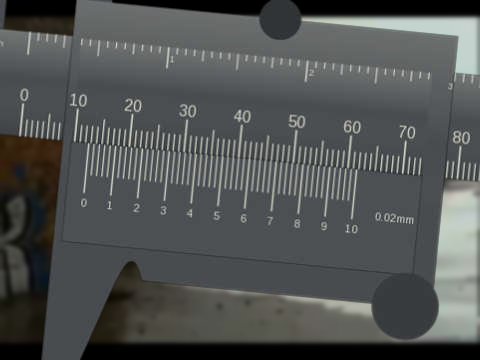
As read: 12.6 mm
